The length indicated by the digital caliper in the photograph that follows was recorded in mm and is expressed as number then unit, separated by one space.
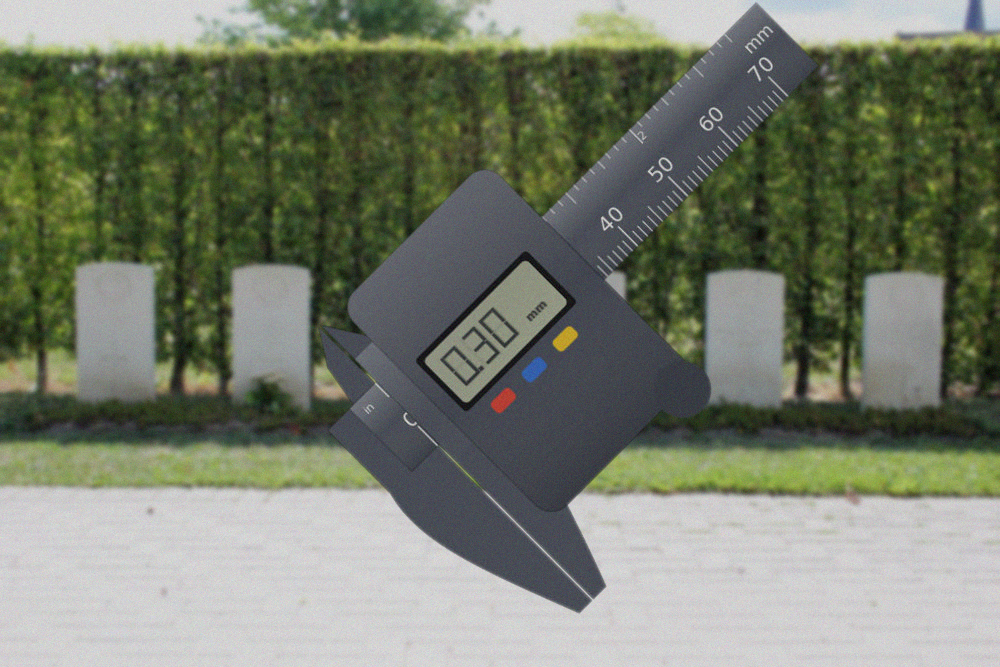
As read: 0.30 mm
